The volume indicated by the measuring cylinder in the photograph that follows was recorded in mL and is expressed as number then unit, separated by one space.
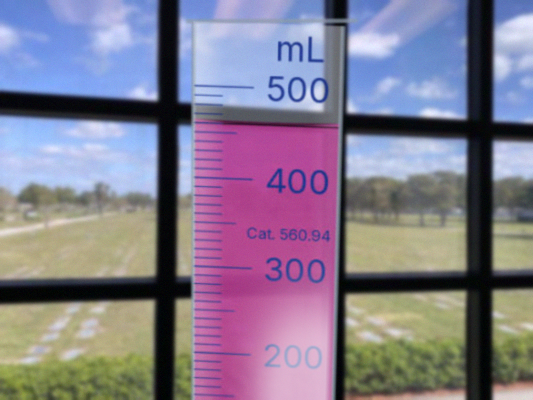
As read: 460 mL
